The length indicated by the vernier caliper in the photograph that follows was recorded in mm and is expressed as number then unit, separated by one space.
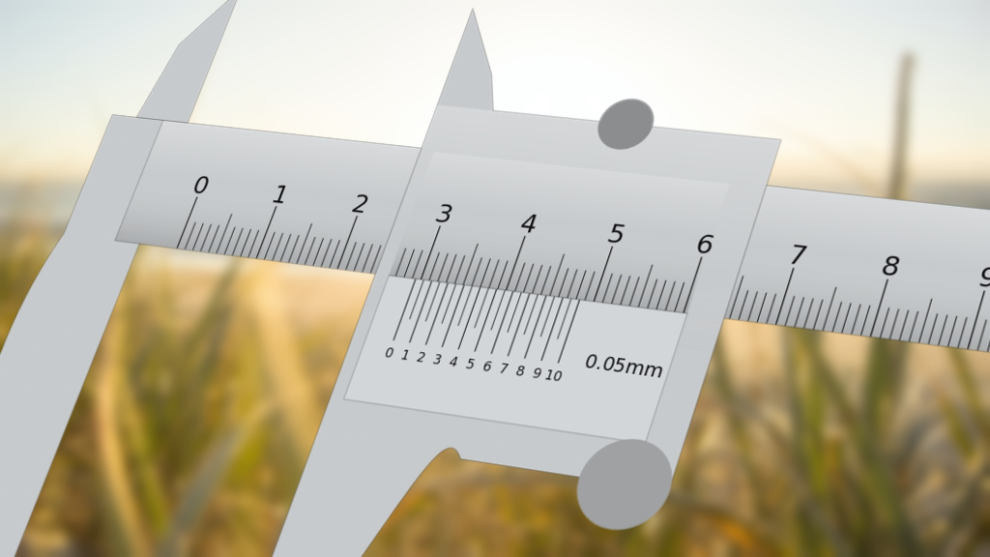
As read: 29.4 mm
